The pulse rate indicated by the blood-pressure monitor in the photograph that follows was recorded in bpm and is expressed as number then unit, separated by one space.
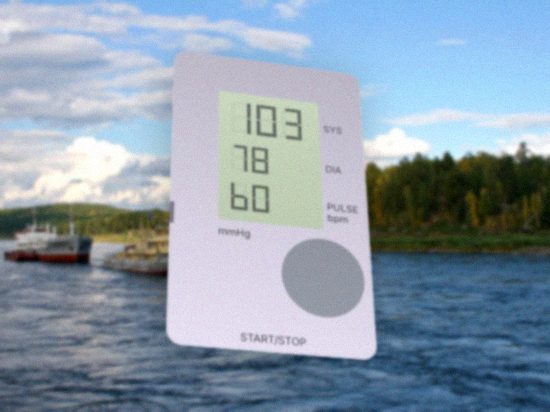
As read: 60 bpm
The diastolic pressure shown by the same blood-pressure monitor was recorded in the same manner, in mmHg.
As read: 78 mmHg
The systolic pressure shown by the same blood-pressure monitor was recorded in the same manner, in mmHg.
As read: 103 mmHg
